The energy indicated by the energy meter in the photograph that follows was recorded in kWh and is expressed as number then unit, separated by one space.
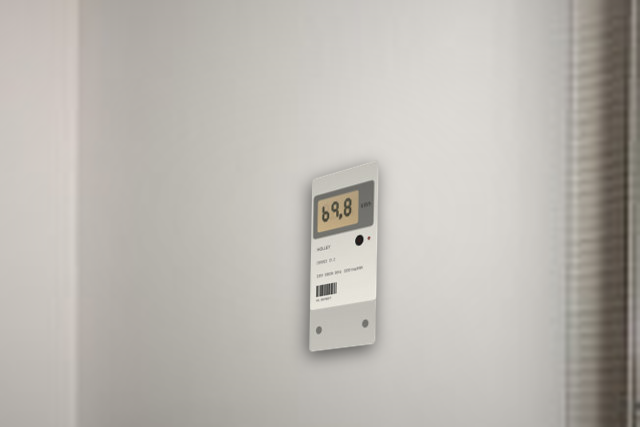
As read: 69.8 kWh
